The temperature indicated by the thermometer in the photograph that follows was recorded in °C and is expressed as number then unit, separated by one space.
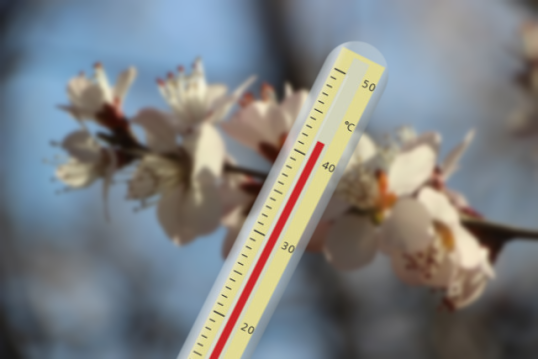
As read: 42 °C
